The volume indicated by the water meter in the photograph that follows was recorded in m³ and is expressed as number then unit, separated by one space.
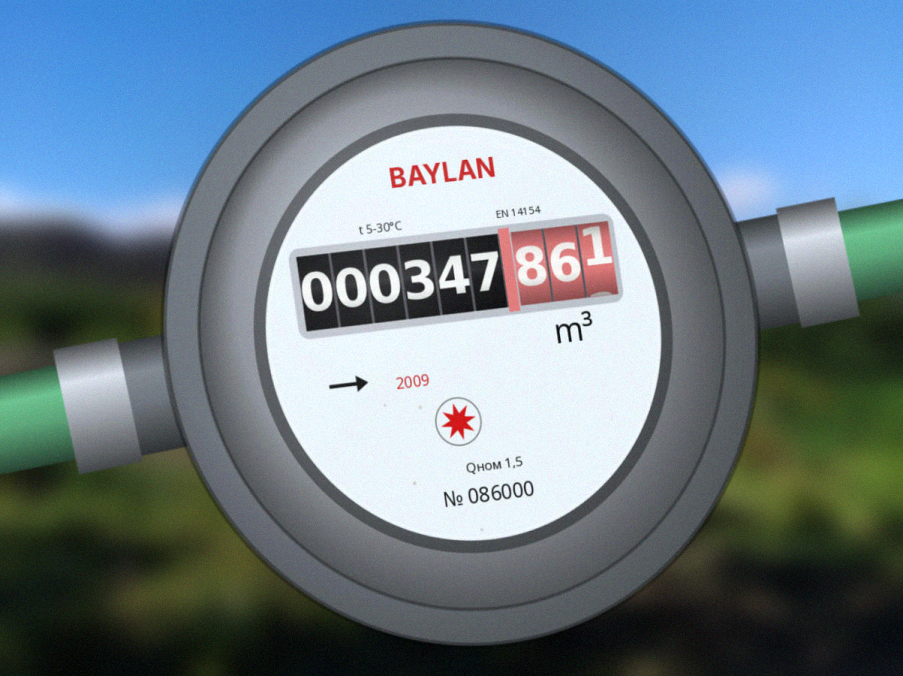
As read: 347.861 m³
